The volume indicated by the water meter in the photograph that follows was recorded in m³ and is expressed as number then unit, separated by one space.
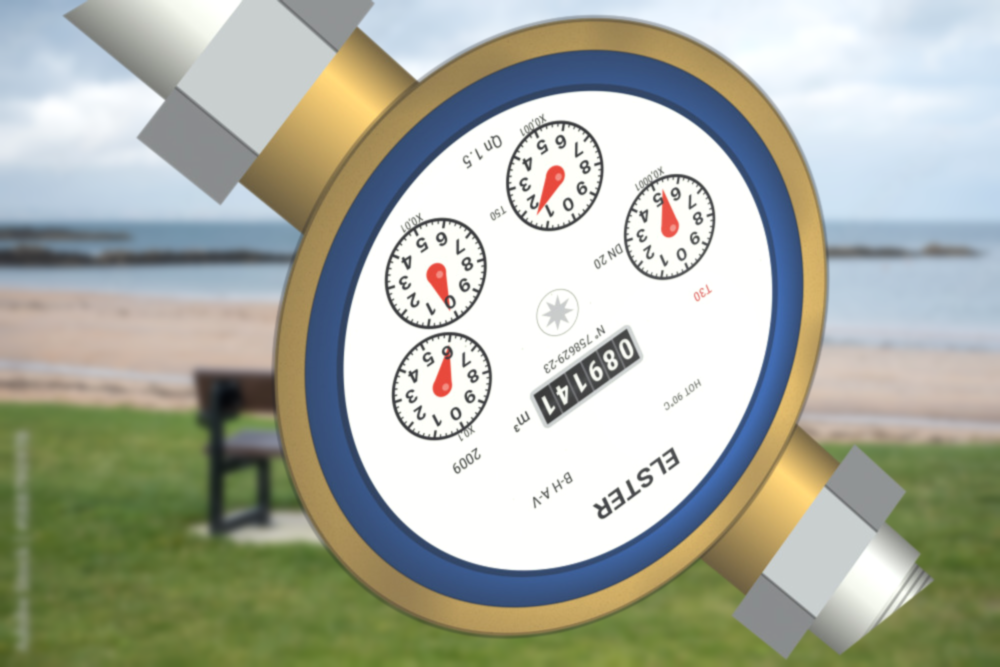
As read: 89141.6015 m³
